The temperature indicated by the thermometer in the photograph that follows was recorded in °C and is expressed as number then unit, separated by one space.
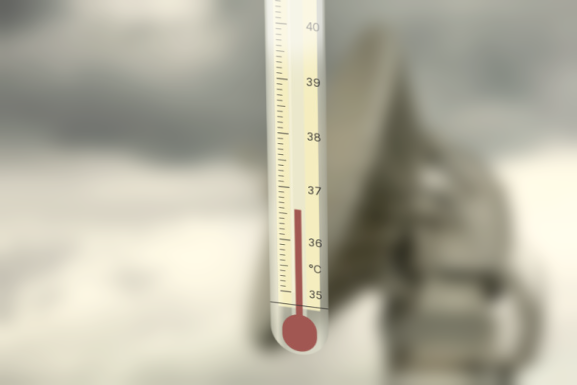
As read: 36.6 °C
